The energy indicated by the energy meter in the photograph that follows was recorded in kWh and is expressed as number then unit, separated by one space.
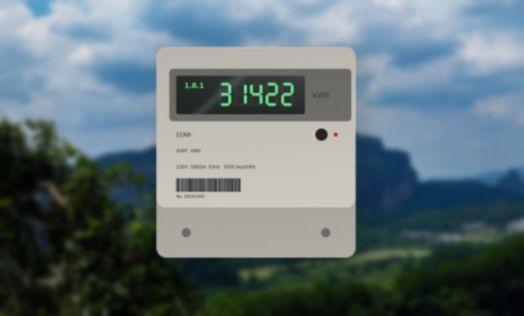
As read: 31422 kWh
